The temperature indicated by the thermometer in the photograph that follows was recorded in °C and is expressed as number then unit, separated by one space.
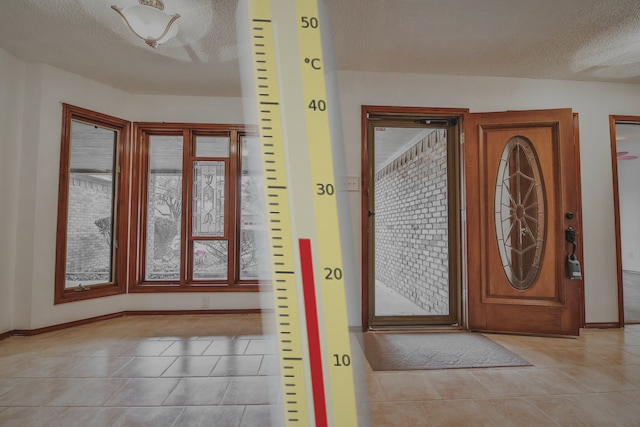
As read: 24 °C
